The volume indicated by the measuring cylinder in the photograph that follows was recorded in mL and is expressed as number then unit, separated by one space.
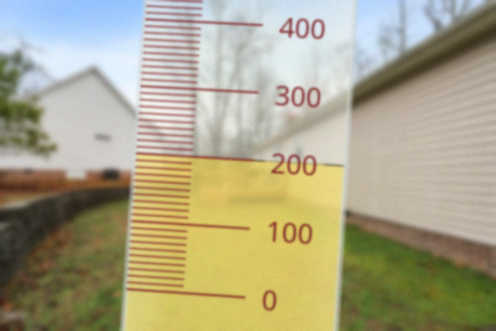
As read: 200 mL
